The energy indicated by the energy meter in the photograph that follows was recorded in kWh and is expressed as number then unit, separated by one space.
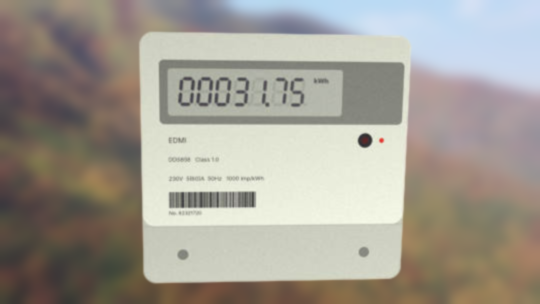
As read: 31.75 kWh
